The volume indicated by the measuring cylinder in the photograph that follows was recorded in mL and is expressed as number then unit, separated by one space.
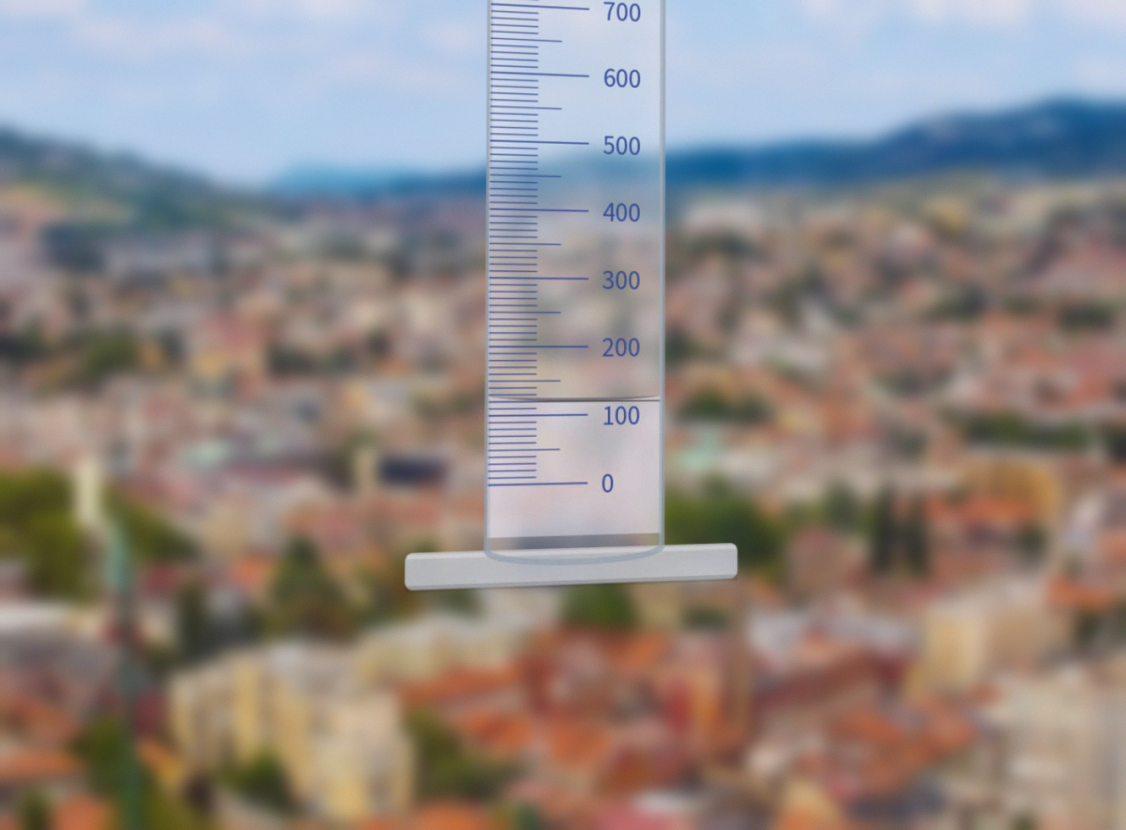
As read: 120 mL
